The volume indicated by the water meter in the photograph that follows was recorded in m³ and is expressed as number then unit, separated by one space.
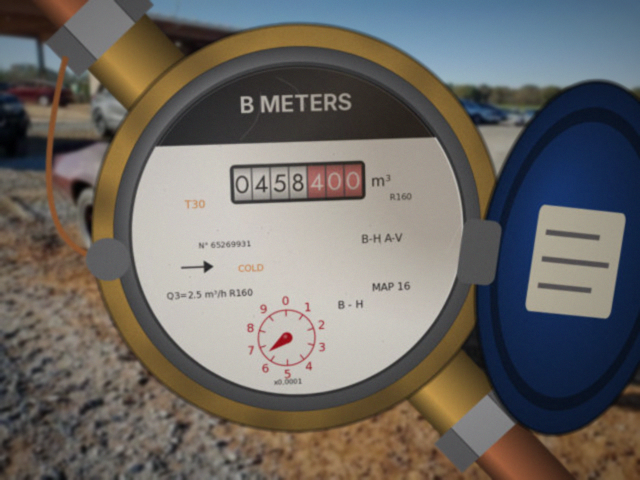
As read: 458.4006 m³
